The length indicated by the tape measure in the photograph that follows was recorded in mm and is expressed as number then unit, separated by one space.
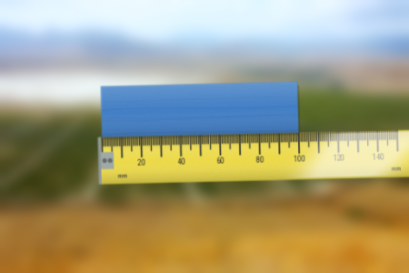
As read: 100 mm
